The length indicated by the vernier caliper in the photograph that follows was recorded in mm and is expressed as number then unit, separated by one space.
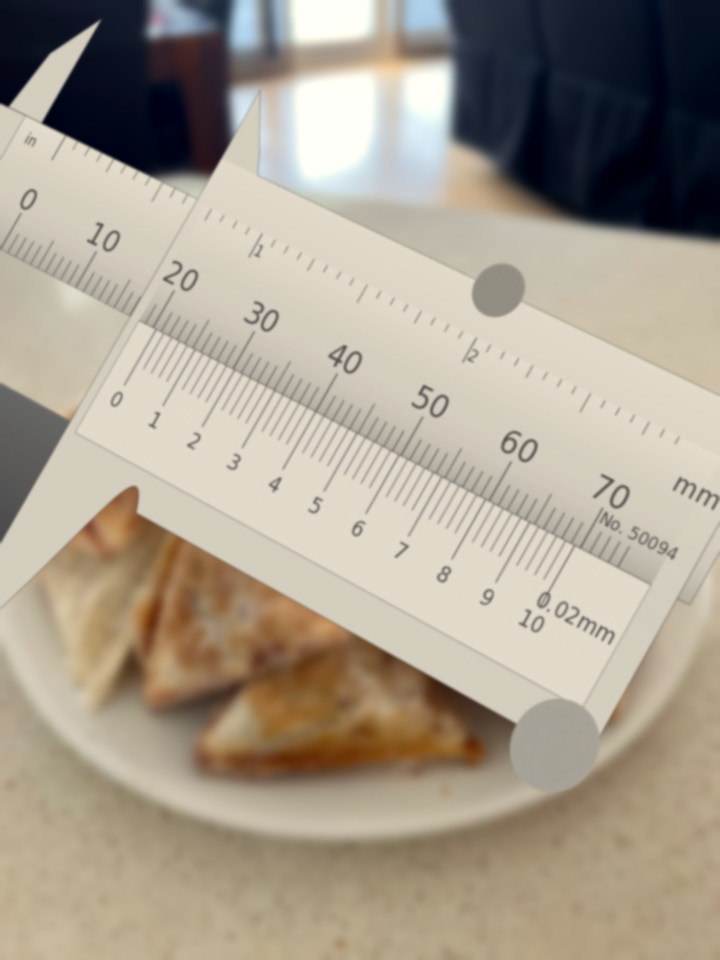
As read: 20.4 mm
